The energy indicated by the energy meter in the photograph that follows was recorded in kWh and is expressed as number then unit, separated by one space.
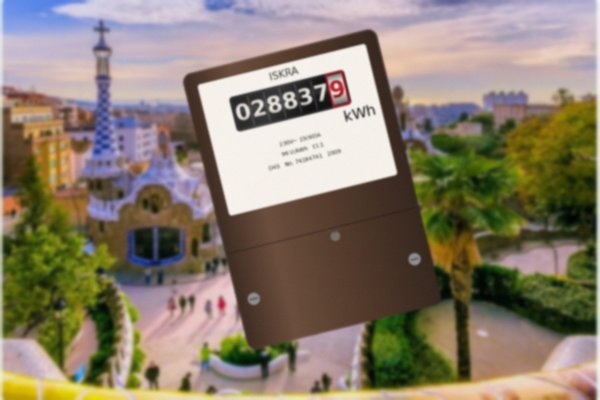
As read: 28837.9 kWh
